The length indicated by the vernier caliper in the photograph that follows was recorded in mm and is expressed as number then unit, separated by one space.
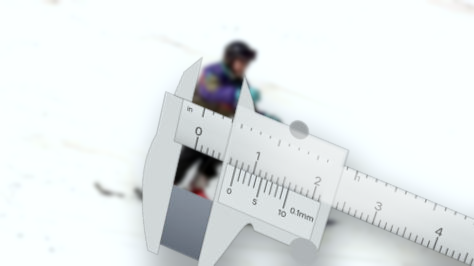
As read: 7.0 mm
